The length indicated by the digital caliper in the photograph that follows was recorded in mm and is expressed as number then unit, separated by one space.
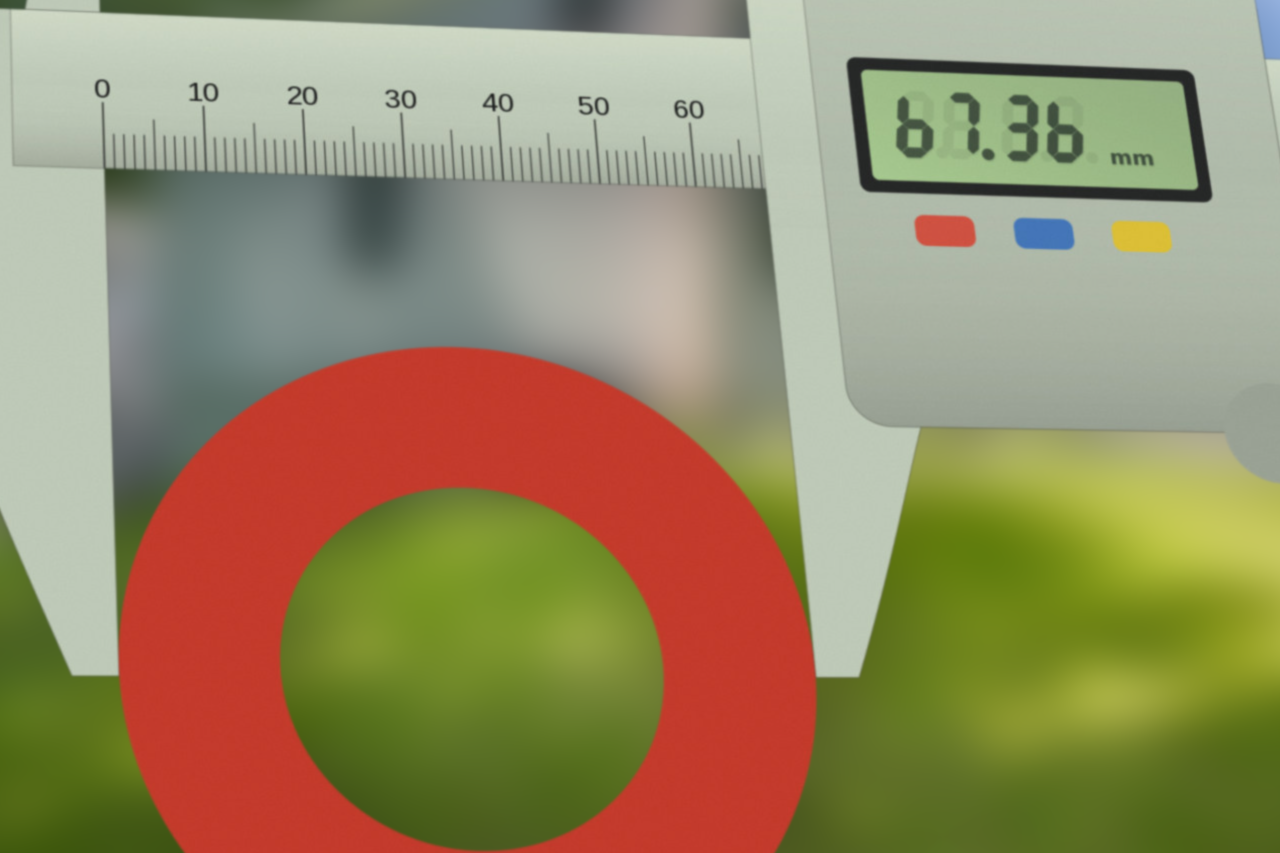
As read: 67.36 mm
